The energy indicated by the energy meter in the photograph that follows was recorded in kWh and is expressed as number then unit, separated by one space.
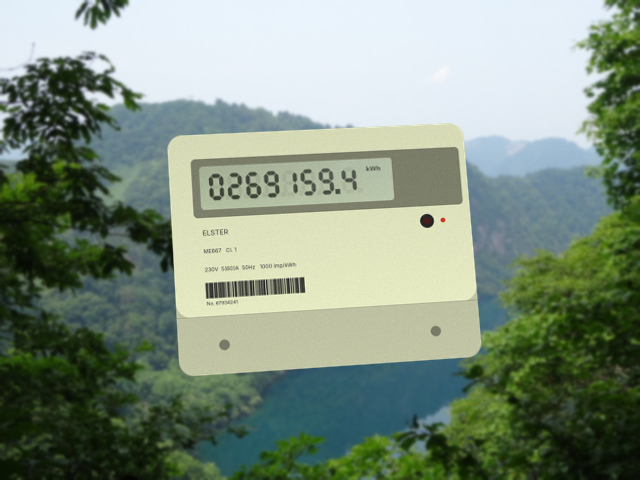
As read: 269159.4 kWh
